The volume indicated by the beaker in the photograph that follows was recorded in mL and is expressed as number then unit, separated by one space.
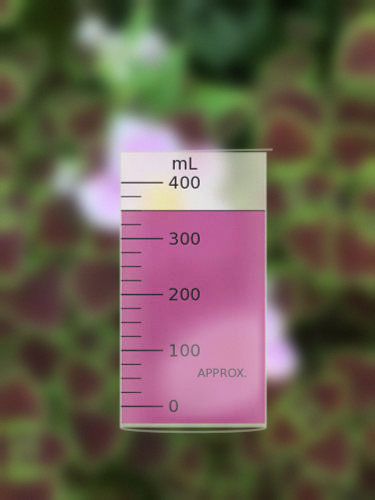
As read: 350 mL
